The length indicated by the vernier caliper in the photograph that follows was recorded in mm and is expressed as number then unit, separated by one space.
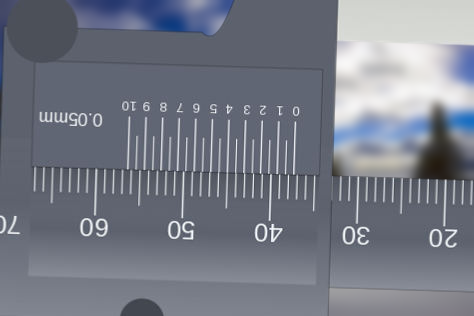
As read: 37.4 mm
